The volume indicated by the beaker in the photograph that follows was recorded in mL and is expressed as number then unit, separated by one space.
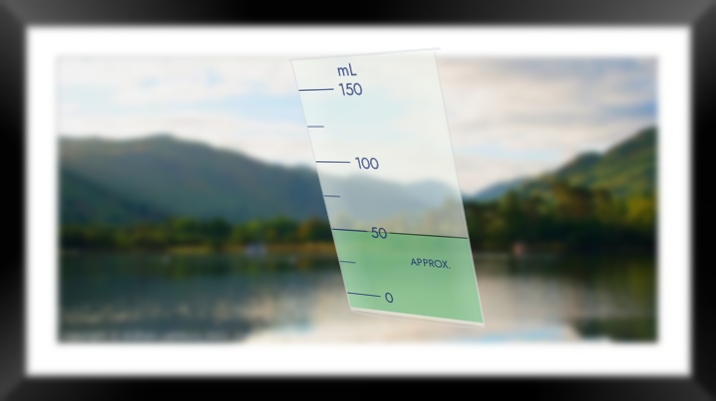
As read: 50 mL
